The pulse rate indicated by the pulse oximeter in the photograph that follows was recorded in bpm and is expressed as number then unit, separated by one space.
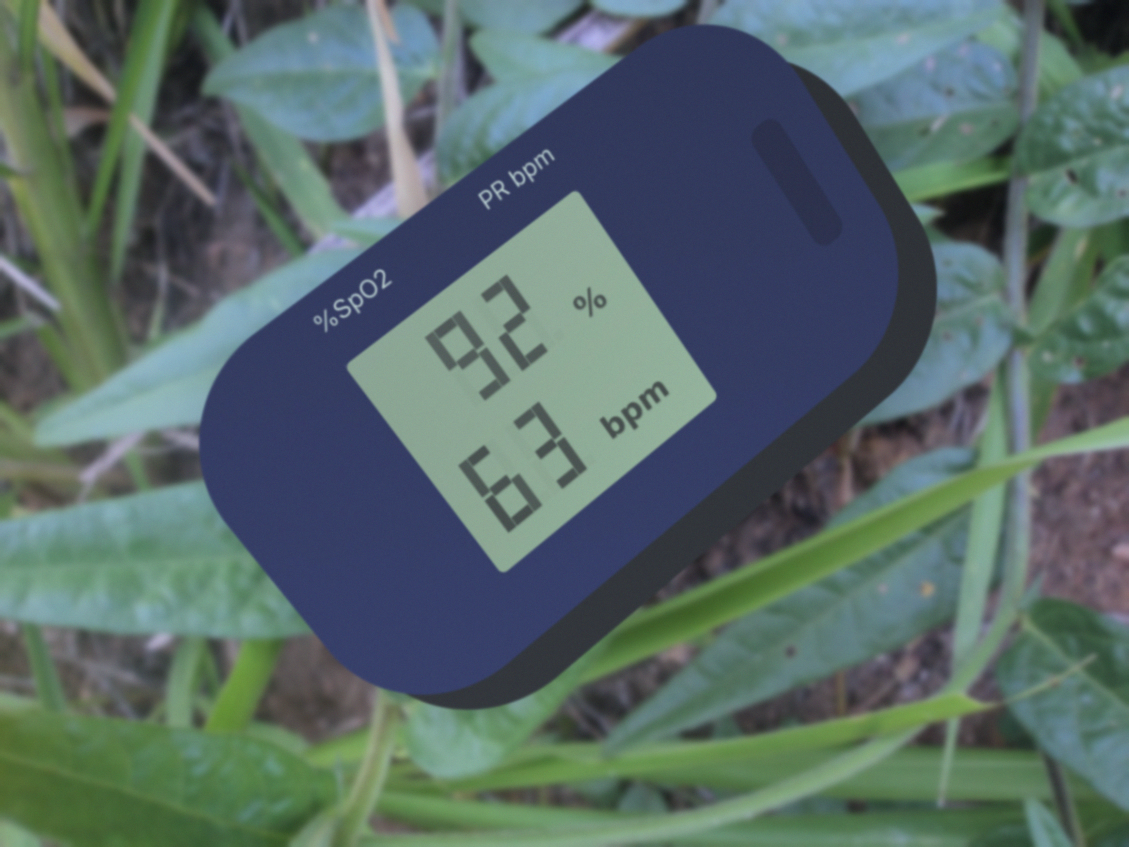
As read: 63 bpm
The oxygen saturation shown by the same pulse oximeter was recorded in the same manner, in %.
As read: 92 %
